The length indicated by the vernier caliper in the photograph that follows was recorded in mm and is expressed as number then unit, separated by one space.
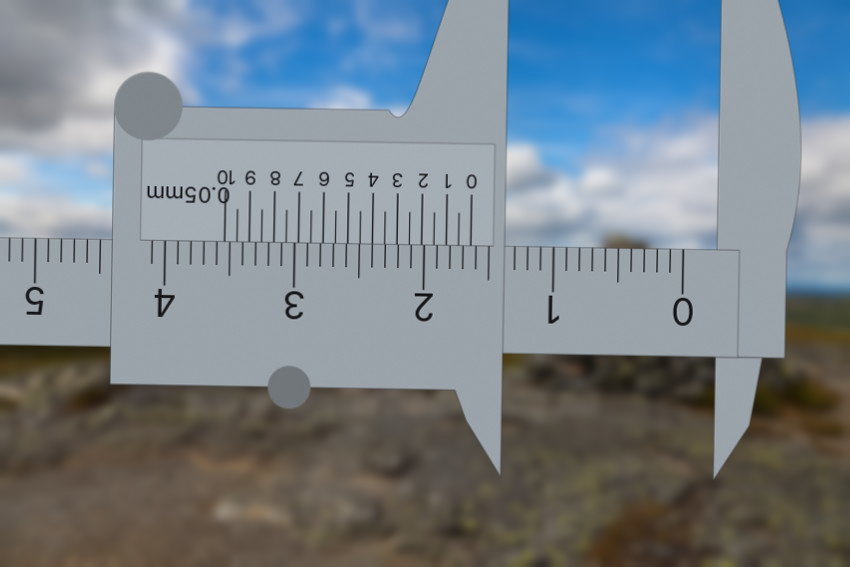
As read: 16.4 mm
